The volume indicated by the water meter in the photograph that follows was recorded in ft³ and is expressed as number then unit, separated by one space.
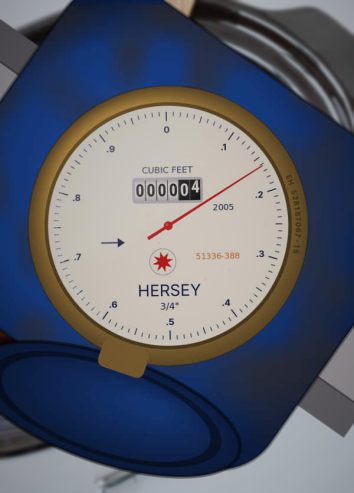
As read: 4.16 ft³
